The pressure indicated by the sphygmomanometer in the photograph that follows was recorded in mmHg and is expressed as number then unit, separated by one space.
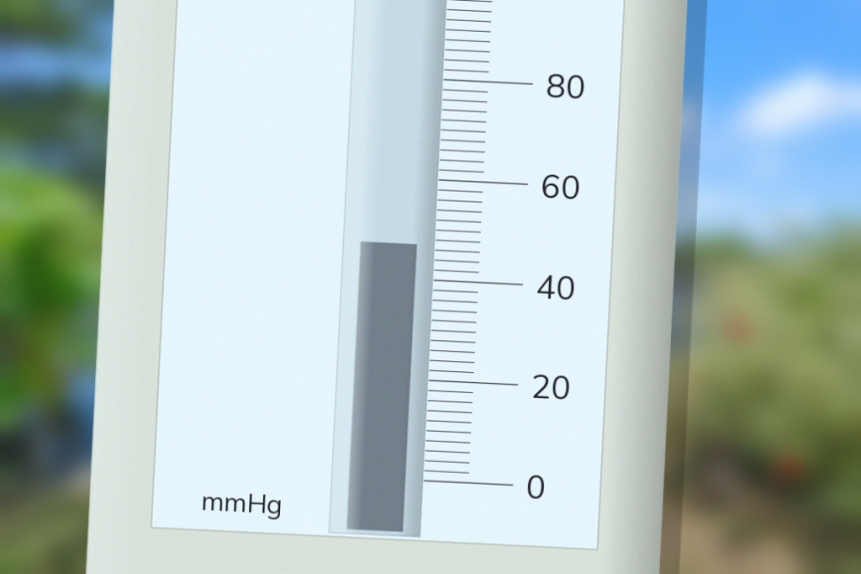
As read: 47 mmHg
